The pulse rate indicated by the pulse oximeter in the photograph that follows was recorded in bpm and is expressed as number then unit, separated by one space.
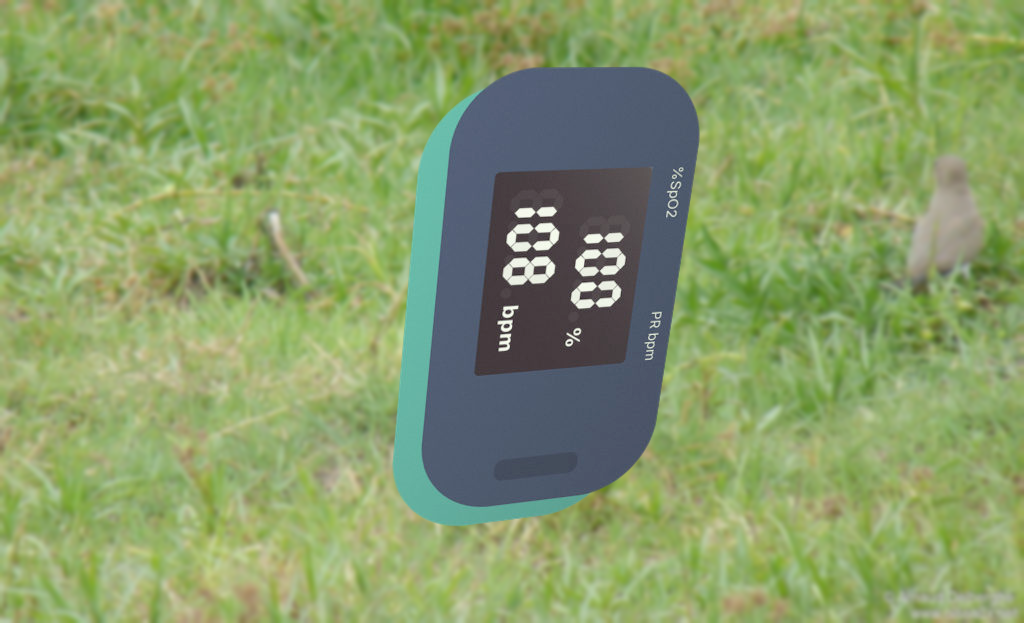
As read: 108 bpm
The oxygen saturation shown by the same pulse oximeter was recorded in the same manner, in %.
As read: 100 %
